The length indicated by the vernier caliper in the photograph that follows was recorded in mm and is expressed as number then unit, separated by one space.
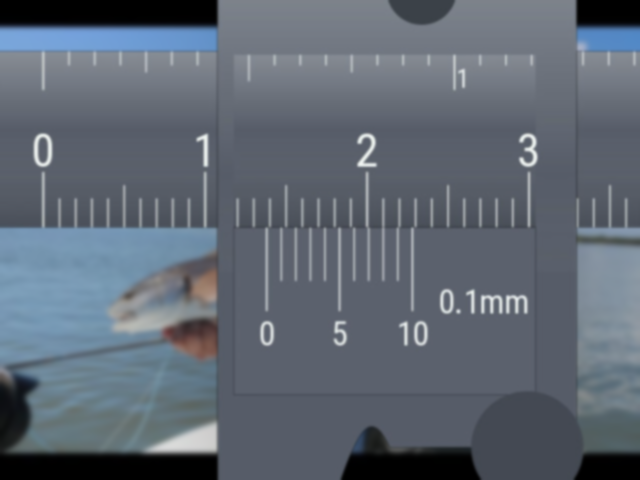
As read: 13.8 mm
